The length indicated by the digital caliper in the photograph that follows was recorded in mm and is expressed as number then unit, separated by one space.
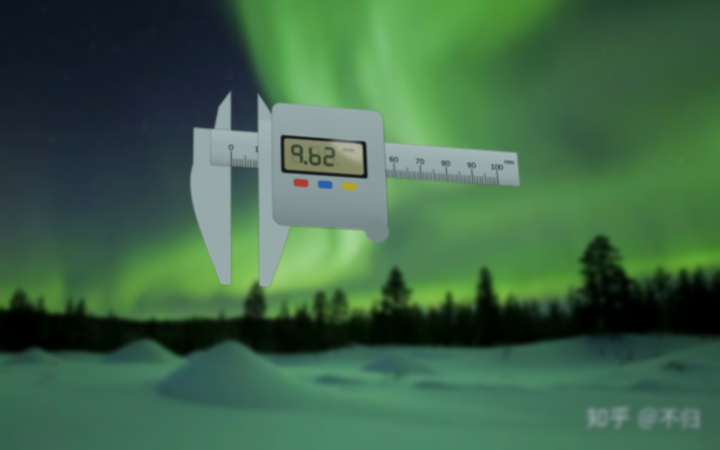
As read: 9.62 mm
